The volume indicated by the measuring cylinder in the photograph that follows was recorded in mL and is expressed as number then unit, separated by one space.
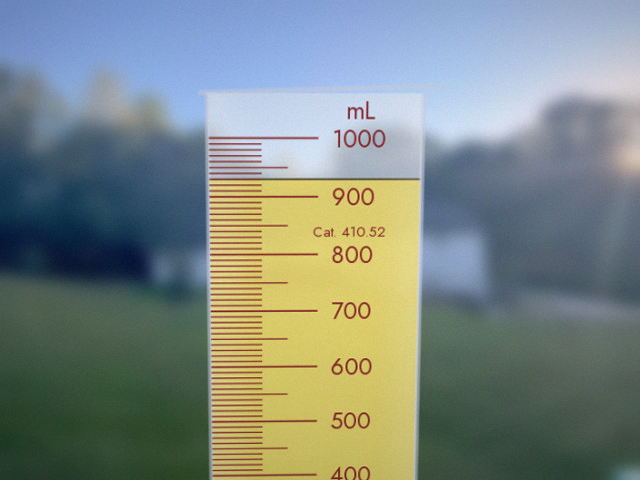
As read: 930 mL
